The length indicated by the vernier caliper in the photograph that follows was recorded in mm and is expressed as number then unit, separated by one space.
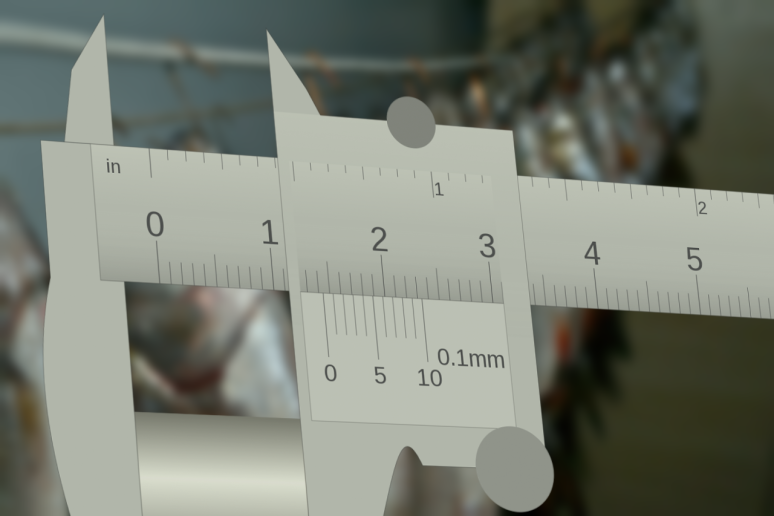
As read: 14.4 mm
